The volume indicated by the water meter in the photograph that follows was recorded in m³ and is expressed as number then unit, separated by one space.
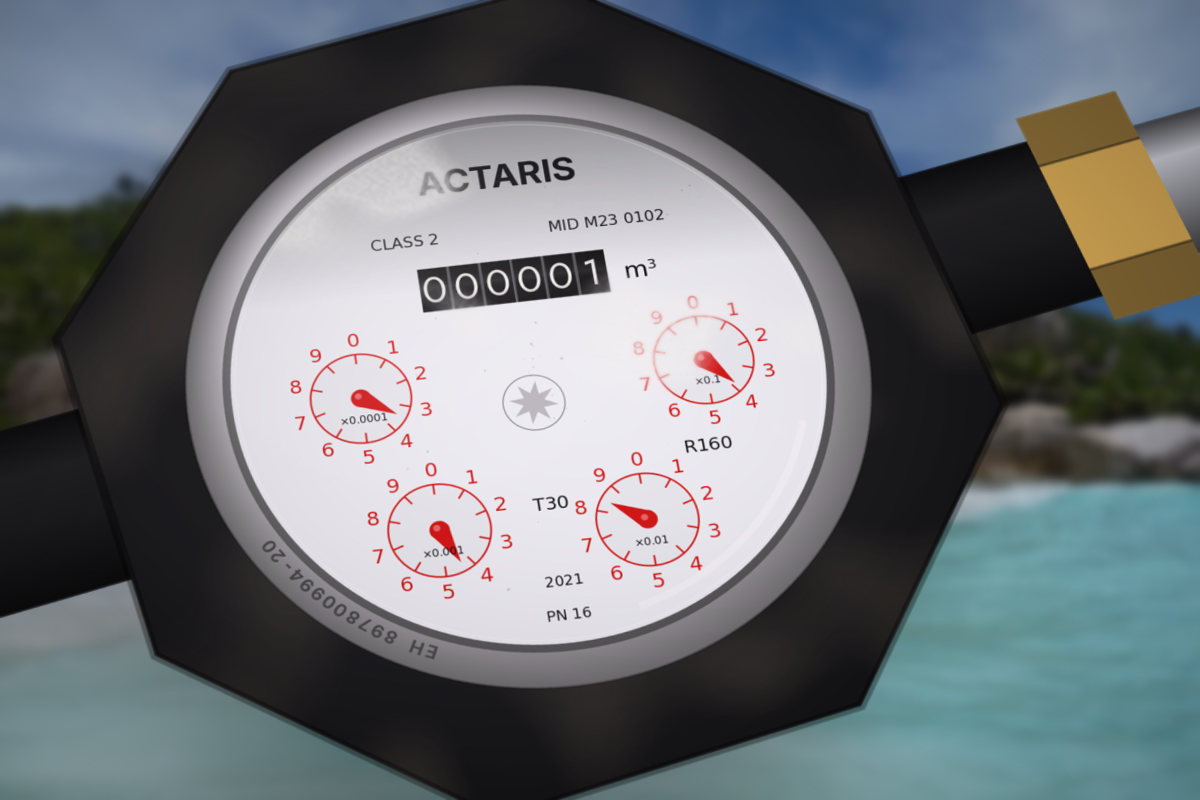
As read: 1.3843 m³
